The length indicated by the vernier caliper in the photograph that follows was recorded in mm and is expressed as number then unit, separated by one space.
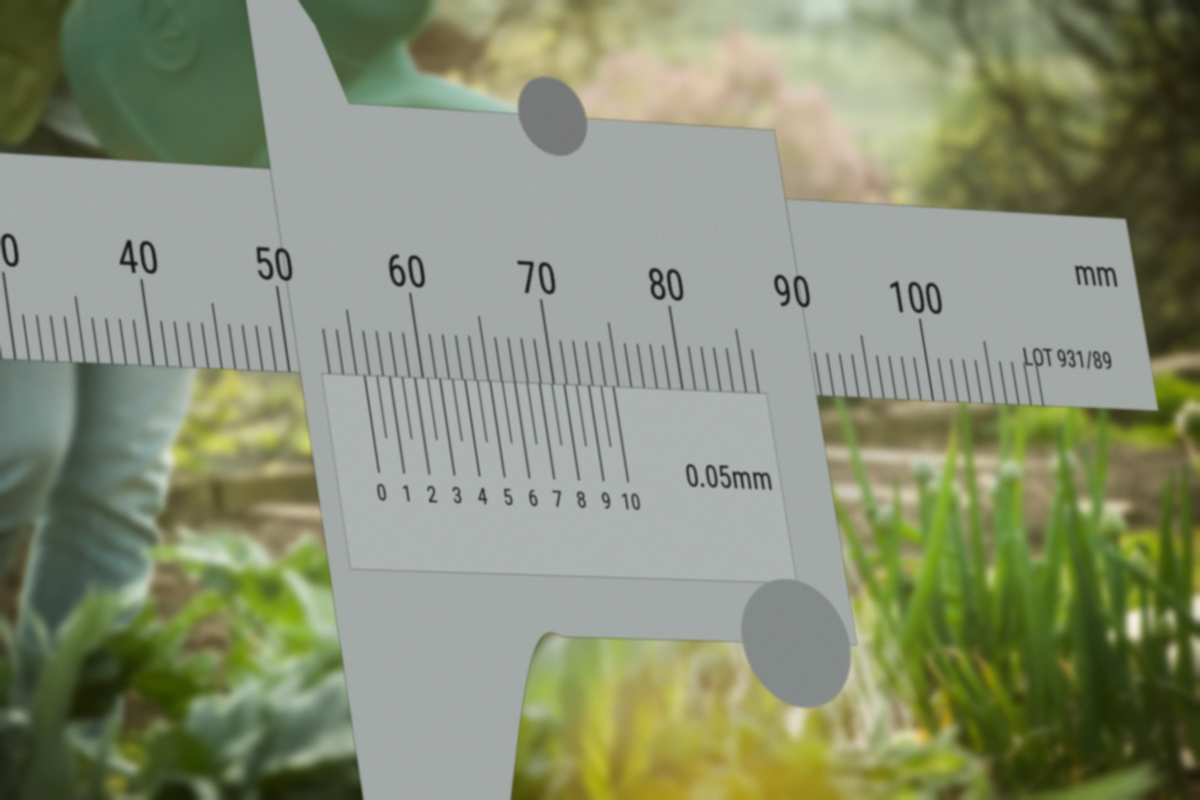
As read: 55.6 mm
